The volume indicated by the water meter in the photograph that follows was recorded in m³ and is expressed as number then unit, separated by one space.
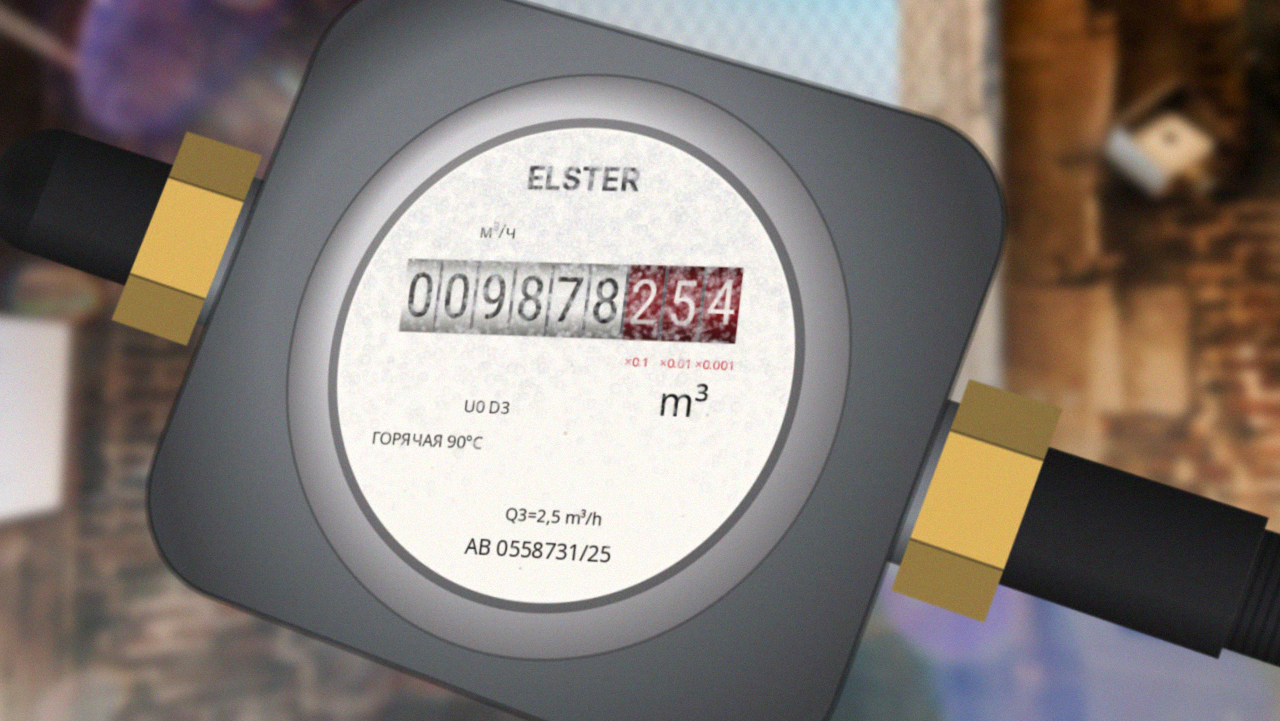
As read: 9878.254 m³
